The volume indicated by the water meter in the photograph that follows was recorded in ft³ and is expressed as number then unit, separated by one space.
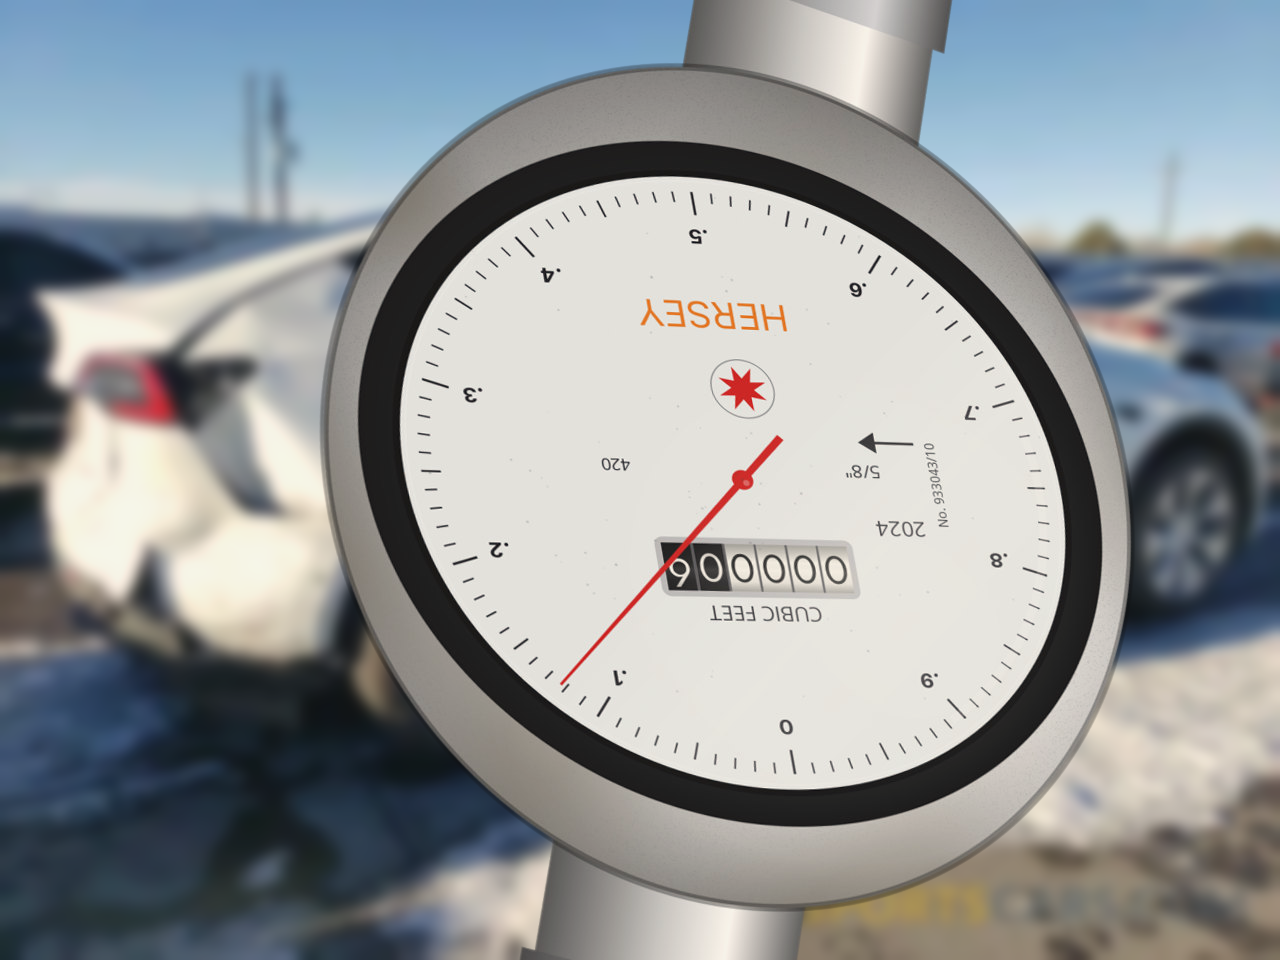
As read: 6.12 ft³
